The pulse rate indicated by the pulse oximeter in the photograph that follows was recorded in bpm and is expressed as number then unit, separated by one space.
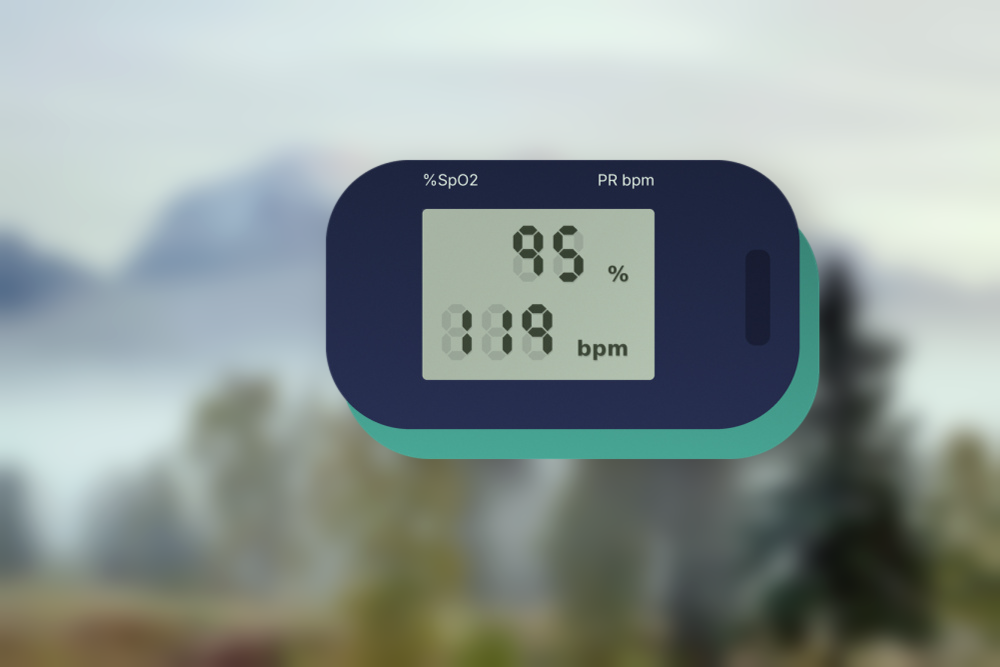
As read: 119 bpm
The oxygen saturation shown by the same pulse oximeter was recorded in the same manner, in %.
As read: 95 %
